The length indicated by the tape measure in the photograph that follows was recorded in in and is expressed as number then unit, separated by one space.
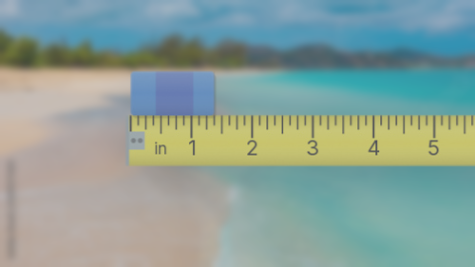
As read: 1.375 in
